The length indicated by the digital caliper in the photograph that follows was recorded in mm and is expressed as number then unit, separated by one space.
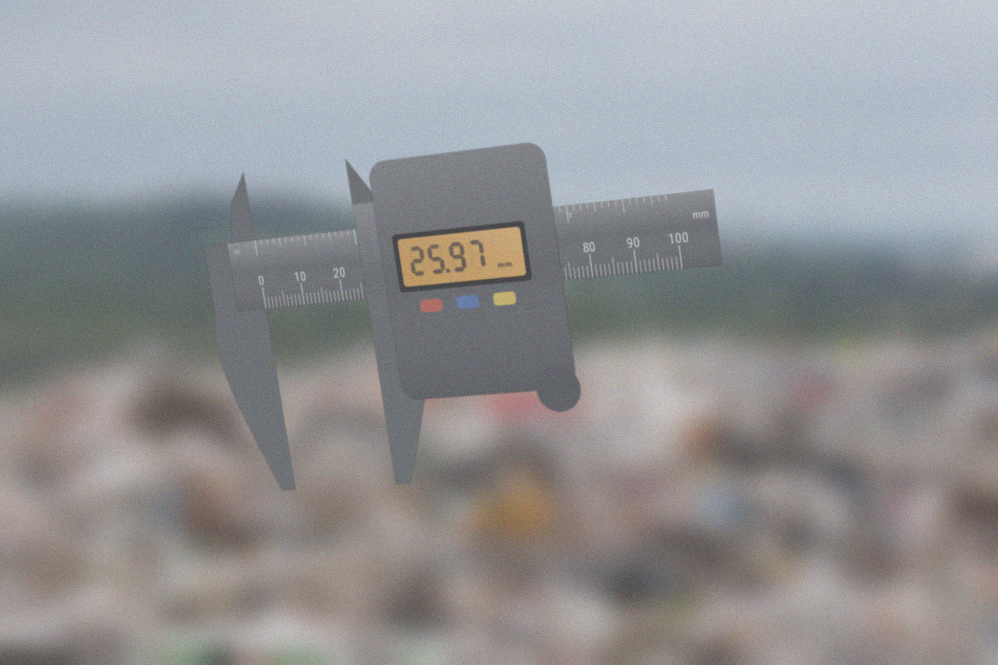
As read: 25.97 mm
